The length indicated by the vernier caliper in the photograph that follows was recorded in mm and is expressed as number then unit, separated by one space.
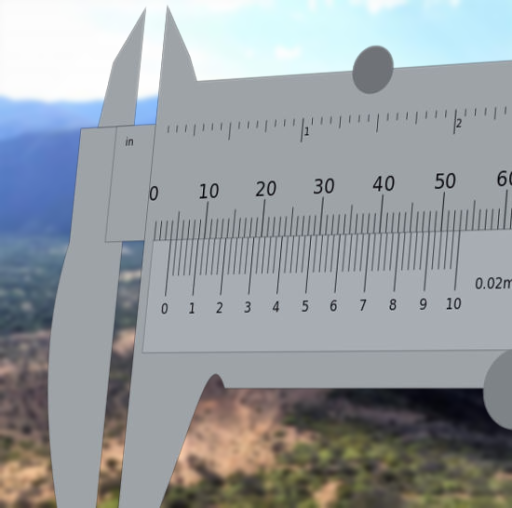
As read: 4.0 mm
